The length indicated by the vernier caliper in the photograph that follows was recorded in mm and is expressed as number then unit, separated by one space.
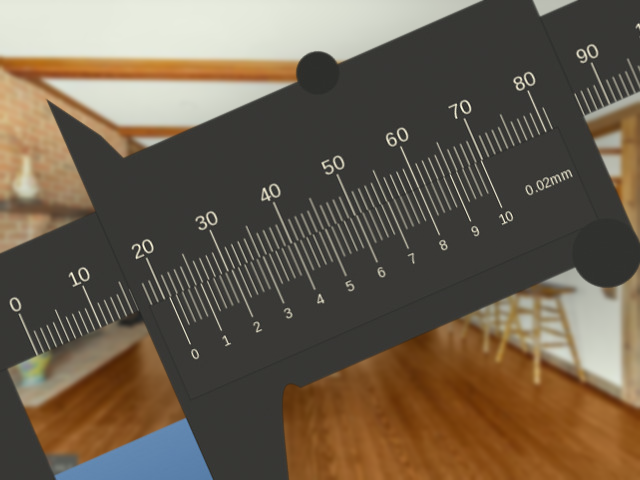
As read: 20.8 mm
